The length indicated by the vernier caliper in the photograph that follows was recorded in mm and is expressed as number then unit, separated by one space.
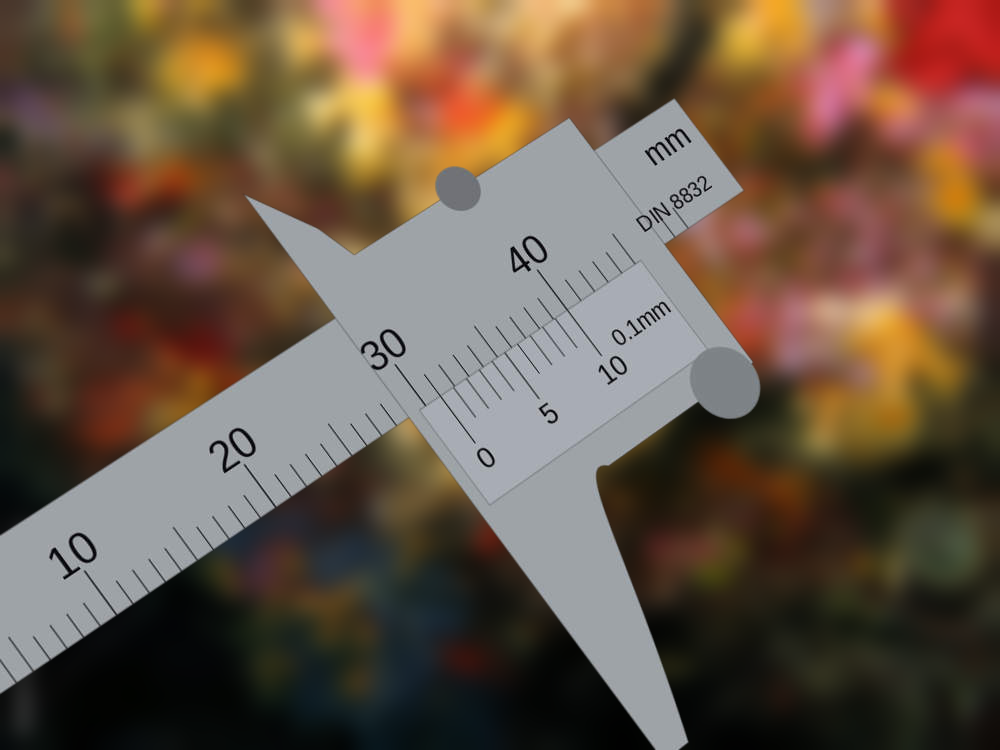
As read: 31.0 mm
